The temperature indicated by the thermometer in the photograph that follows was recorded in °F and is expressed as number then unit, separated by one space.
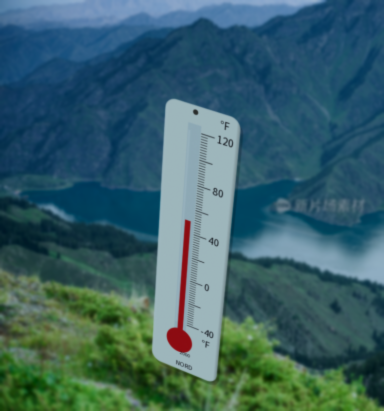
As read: 50 °F
